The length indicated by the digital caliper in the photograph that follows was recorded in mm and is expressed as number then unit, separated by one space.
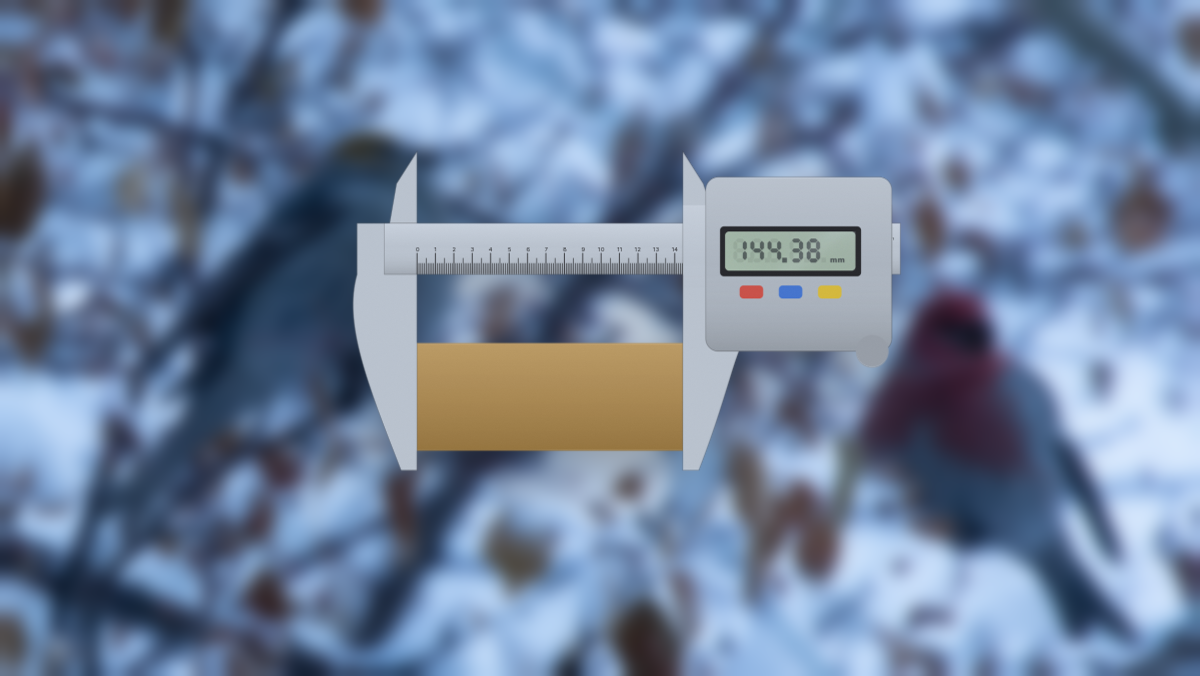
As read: 144.38 mm
